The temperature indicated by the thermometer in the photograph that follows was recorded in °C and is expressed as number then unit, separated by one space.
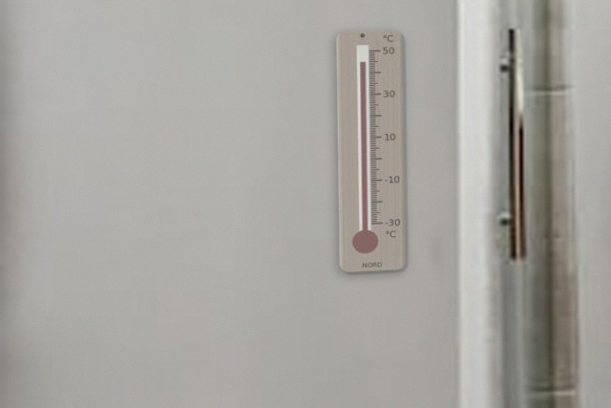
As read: 45 °C
